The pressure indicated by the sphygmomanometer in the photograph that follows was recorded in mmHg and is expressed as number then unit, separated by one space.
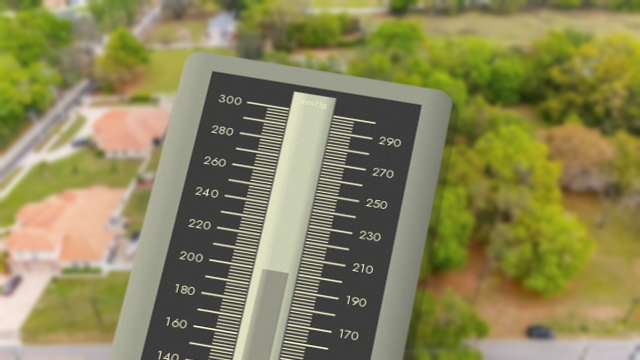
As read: 200 mmHg
